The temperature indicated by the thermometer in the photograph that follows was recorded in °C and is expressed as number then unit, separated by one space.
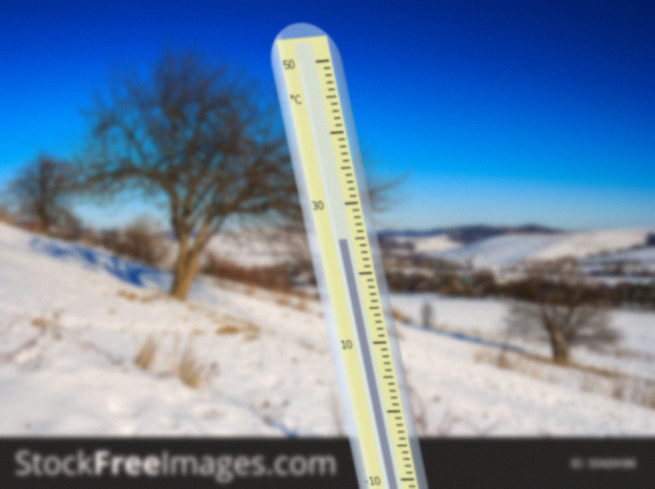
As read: 25 °C
